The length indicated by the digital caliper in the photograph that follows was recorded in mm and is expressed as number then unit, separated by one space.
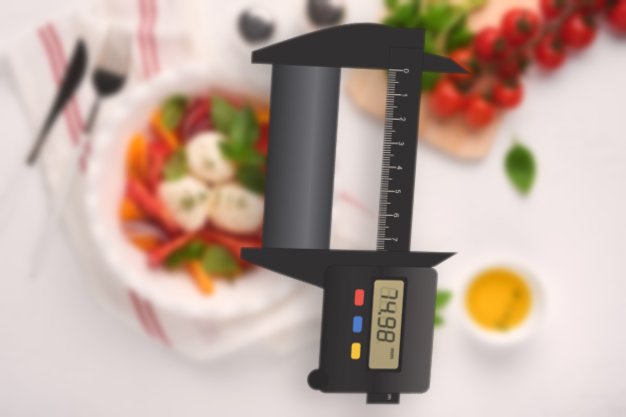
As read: 74.98 mm
